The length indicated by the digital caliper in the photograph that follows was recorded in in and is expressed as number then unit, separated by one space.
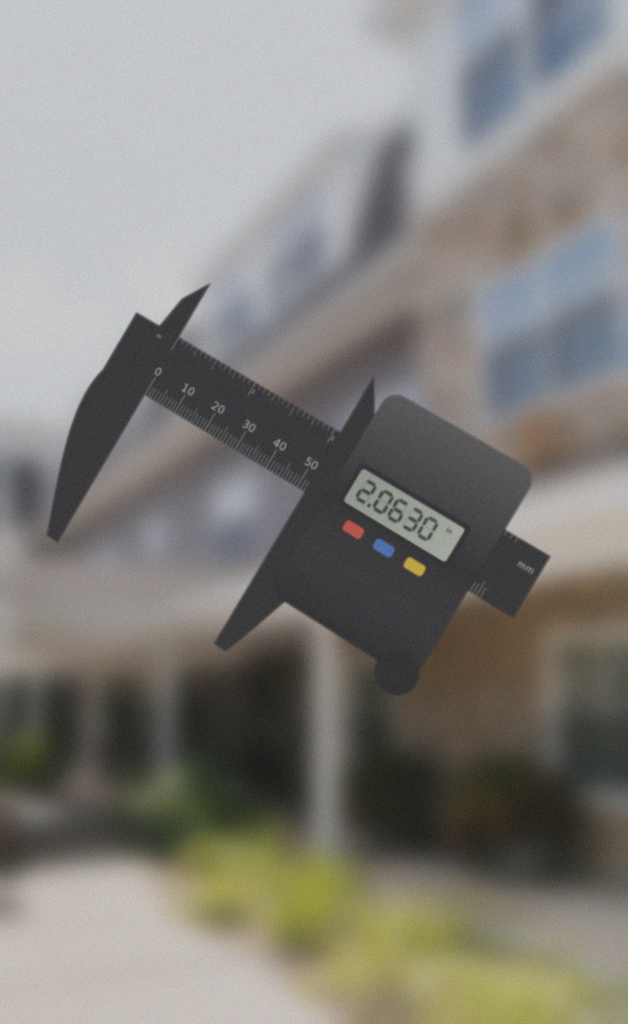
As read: 2.0630 in
